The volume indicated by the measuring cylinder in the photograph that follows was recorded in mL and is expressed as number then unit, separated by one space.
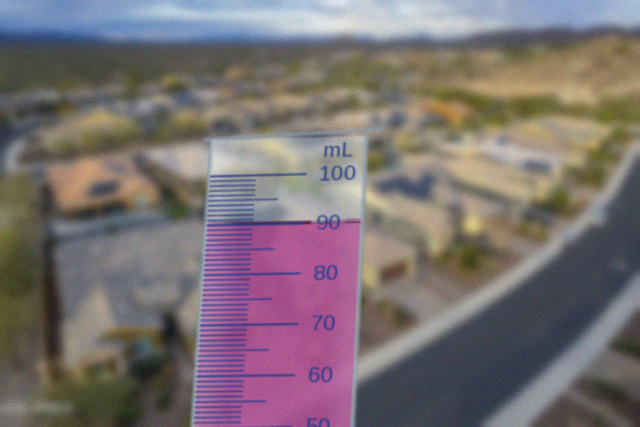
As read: 90 mL
